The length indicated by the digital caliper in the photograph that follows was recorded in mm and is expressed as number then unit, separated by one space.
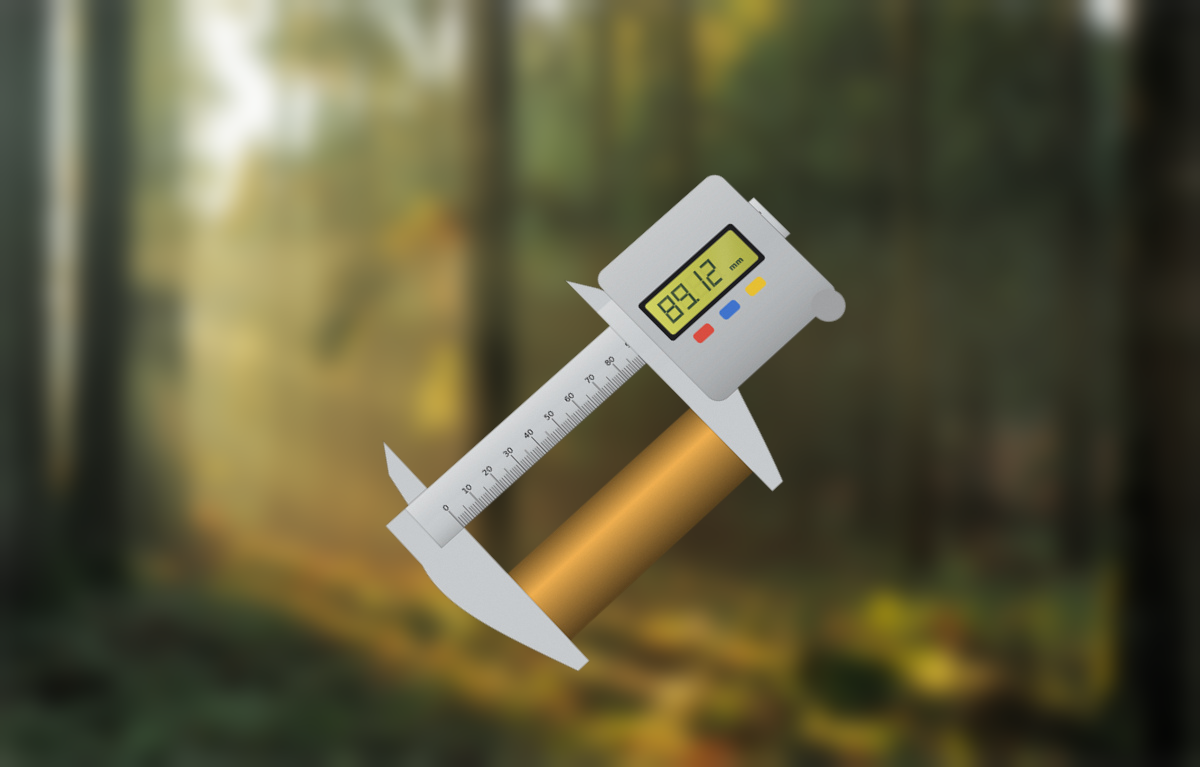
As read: 89.12 mm
